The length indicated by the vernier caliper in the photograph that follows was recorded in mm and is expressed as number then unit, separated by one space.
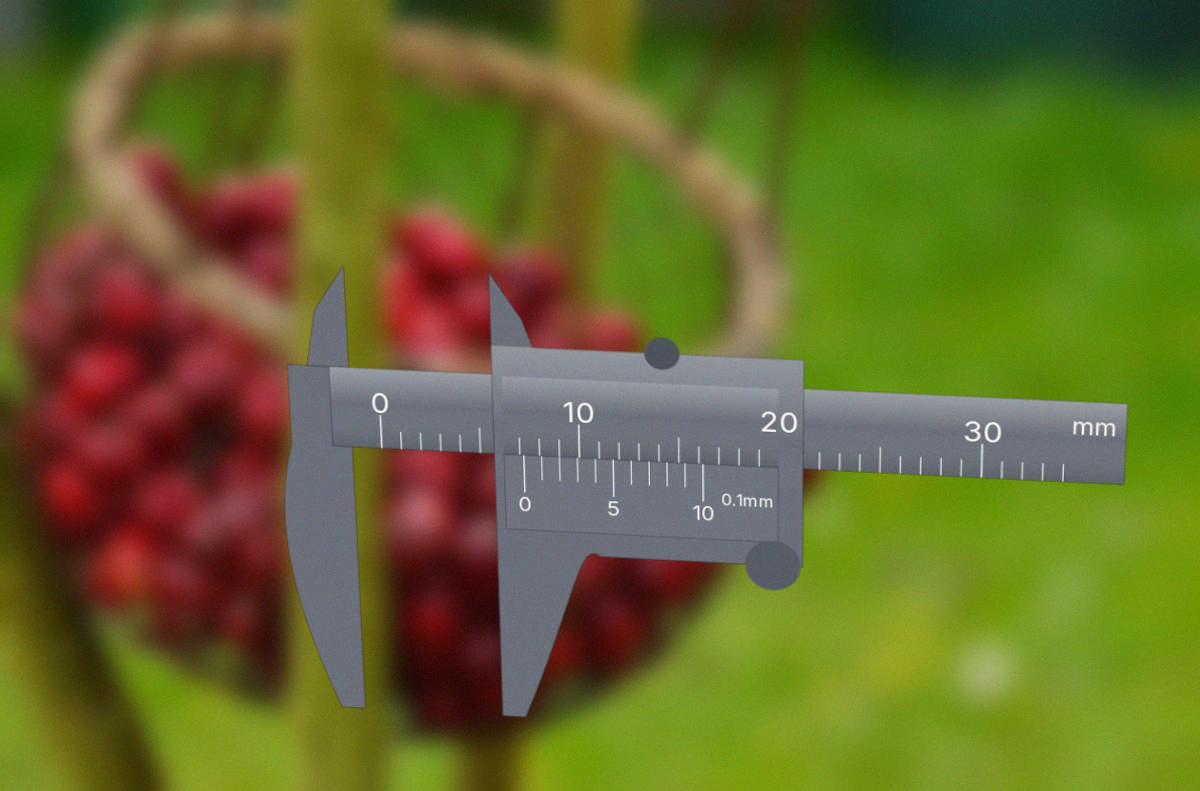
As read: 7.2 mm
